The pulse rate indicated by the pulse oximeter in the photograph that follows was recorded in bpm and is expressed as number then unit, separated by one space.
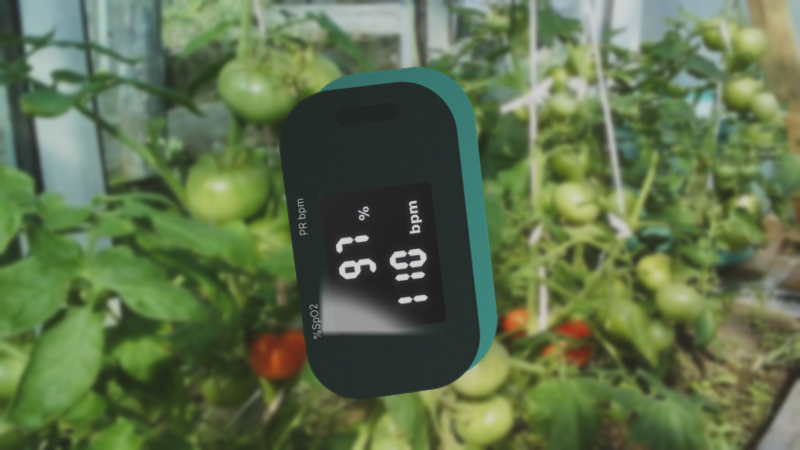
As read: 110 bpm
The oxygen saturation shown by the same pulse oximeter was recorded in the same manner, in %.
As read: 97 %
